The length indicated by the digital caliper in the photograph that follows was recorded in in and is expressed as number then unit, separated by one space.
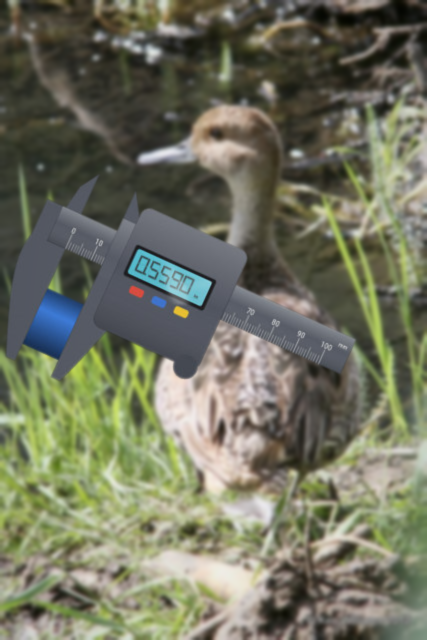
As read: 0.5590 in
